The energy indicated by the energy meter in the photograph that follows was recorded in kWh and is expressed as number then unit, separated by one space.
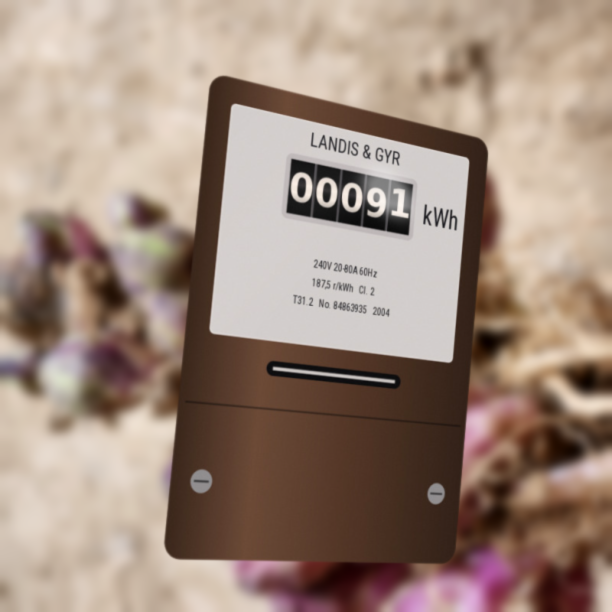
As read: 91 kWh
